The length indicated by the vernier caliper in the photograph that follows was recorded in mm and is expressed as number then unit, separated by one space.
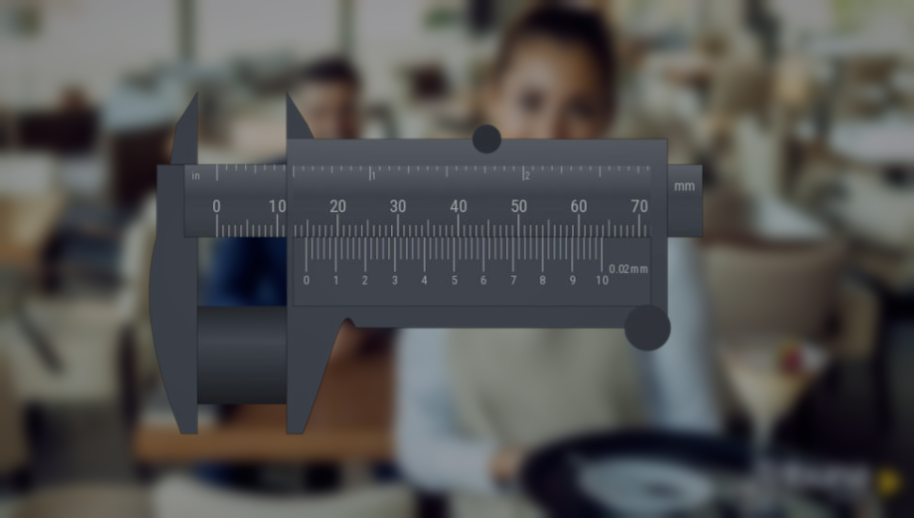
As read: 14.8 mm
